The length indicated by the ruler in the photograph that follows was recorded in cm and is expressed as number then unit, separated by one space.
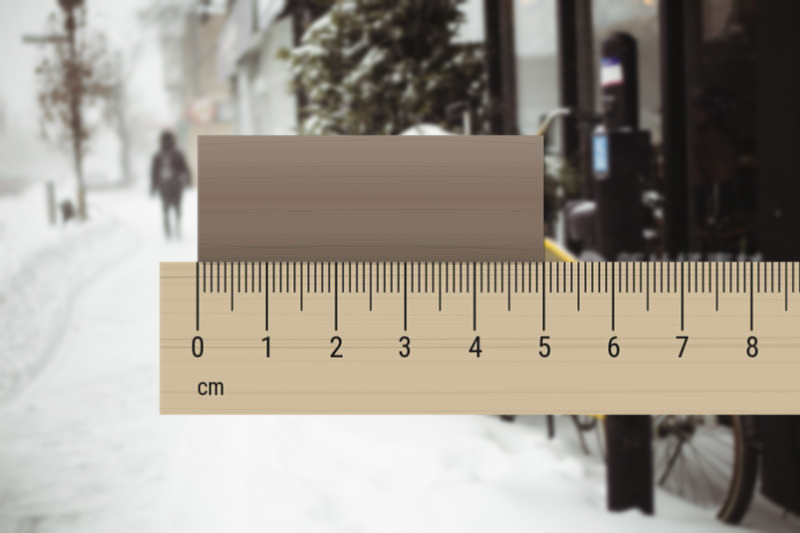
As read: 5 cm
